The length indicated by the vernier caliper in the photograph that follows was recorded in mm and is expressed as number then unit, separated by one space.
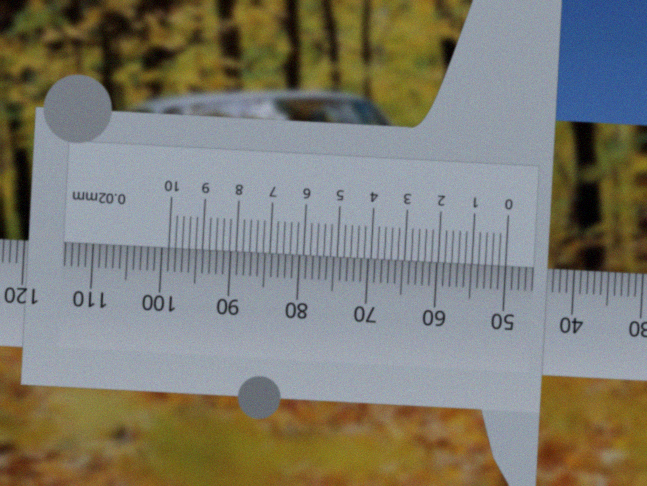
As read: 50.0 mm
